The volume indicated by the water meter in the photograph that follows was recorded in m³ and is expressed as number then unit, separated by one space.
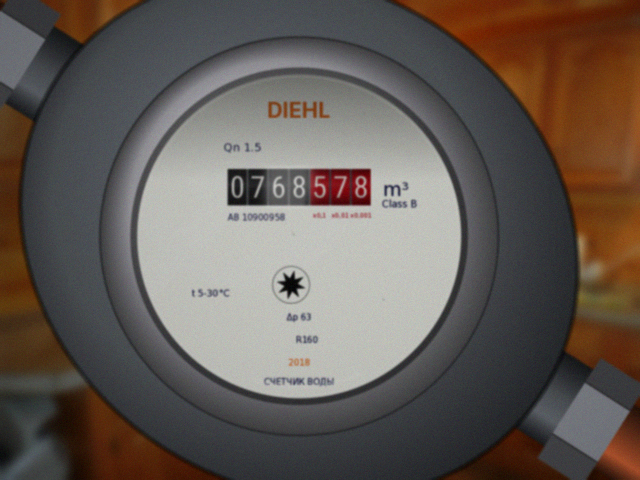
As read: 768.578 m³
